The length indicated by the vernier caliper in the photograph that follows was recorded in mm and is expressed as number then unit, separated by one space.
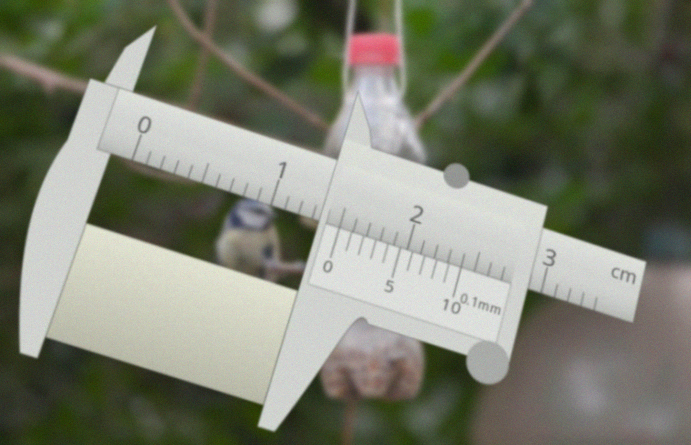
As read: 15.0 mm
